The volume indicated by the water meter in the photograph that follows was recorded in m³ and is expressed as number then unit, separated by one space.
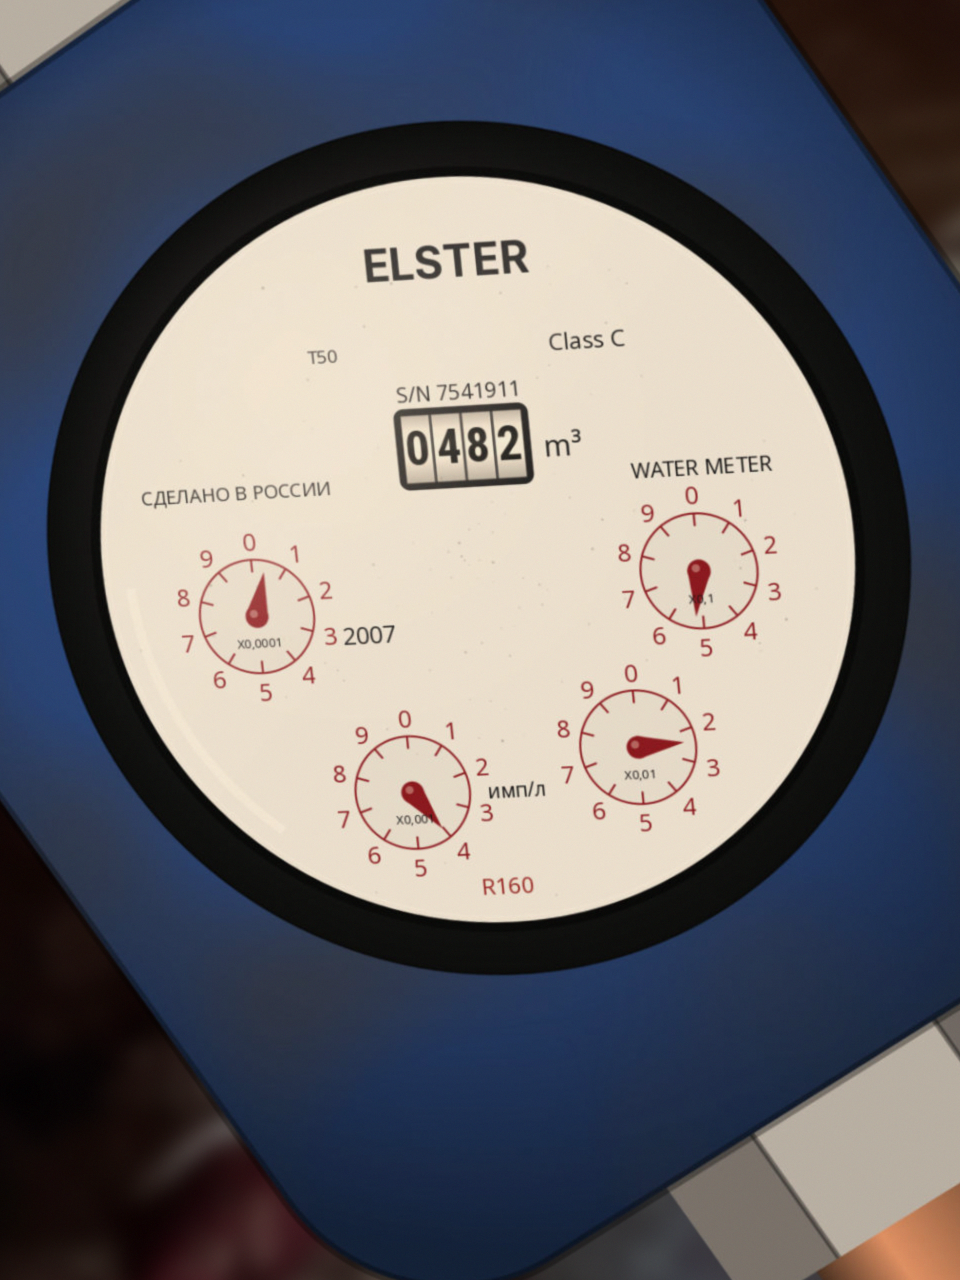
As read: 482.5240 m³
